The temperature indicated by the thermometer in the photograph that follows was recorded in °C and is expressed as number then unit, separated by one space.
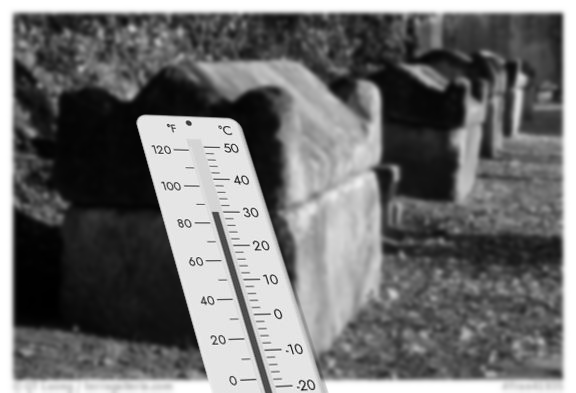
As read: 30 °C
